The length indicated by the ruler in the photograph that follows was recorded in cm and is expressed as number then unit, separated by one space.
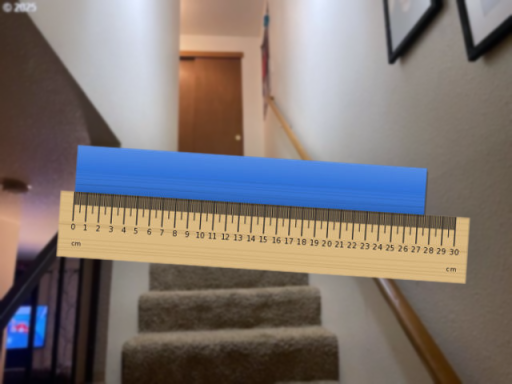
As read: 27.5 cm
